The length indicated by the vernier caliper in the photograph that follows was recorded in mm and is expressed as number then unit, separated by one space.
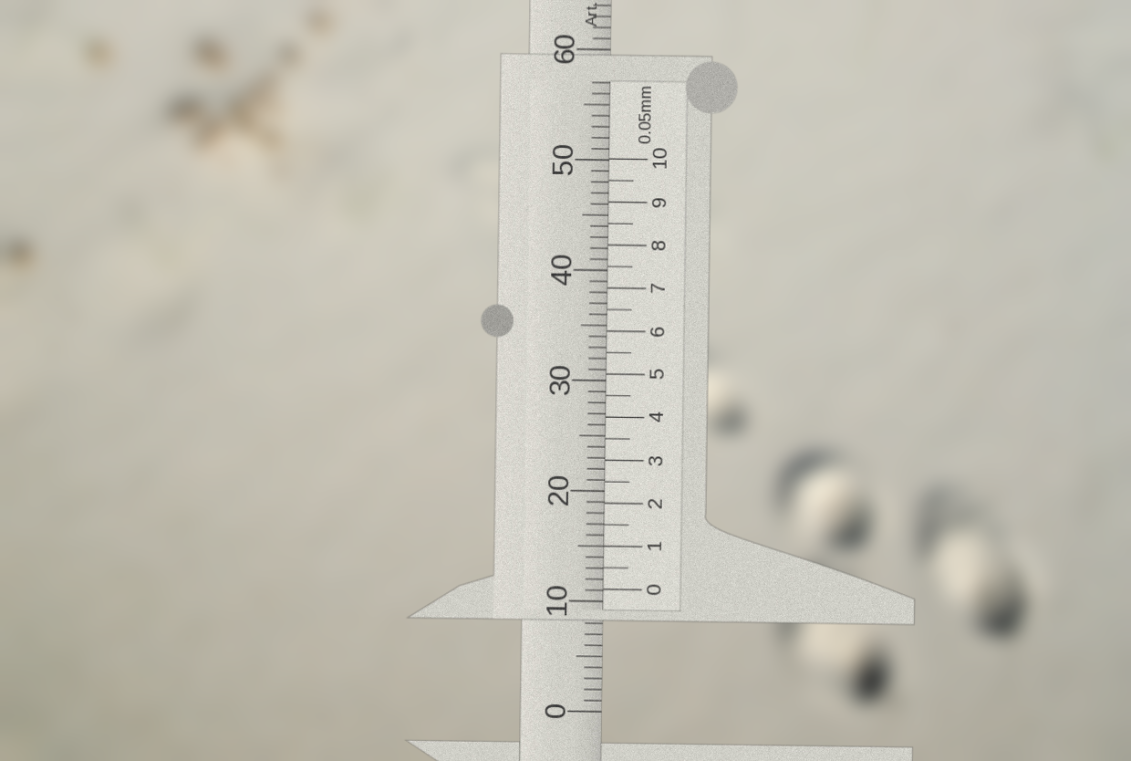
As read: 11.1 mm
